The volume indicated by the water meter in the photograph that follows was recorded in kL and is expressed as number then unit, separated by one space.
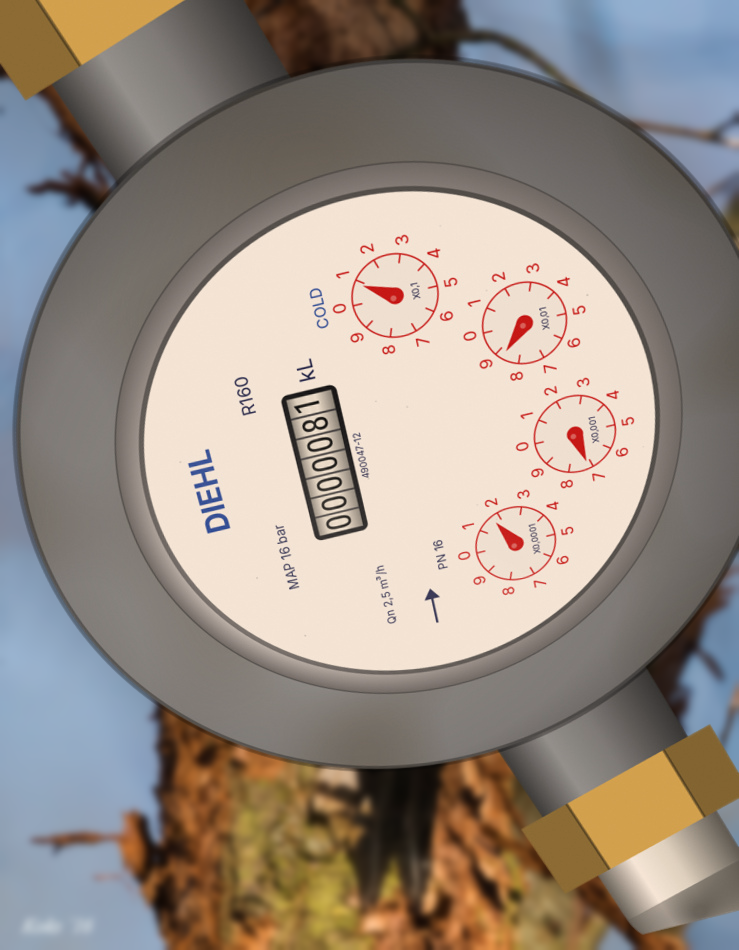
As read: 81.0871 kL
